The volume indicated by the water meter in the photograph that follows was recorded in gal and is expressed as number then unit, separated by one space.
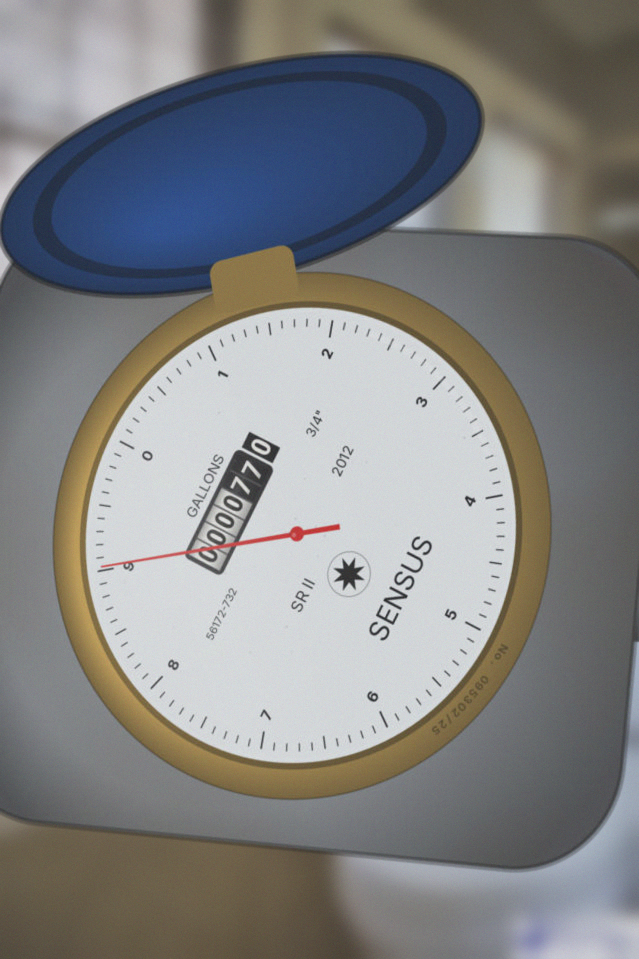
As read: 769.0 gal
